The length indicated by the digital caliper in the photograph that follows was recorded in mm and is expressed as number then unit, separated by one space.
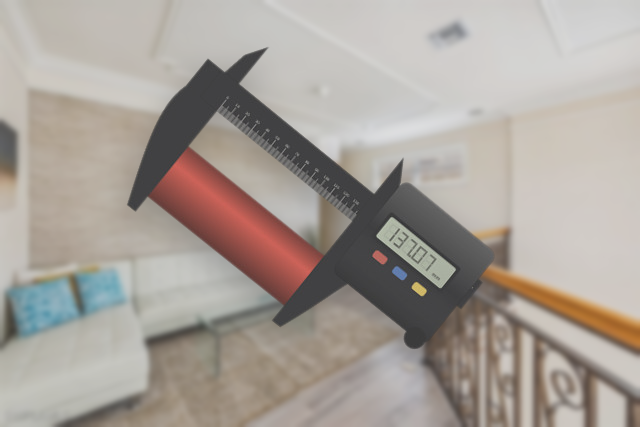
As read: 137.07 mm
